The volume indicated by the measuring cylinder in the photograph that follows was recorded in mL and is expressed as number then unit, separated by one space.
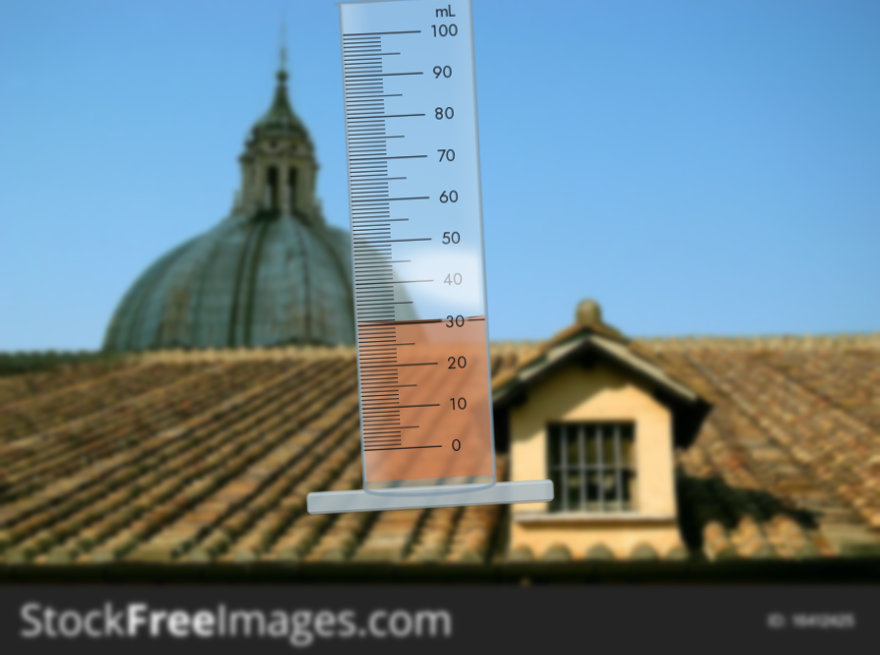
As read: 30 mL
